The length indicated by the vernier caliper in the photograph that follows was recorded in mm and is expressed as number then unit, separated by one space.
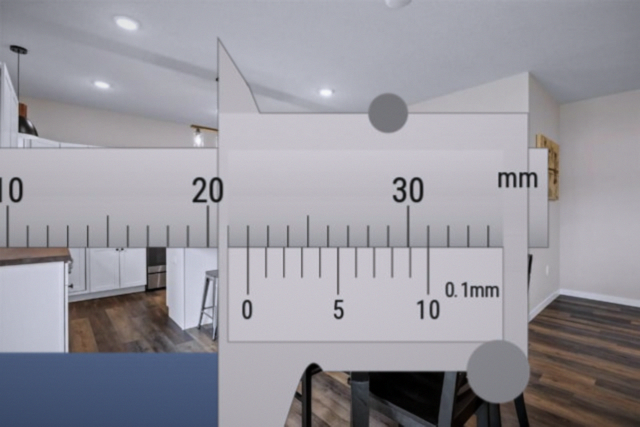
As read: 22.0 mm
